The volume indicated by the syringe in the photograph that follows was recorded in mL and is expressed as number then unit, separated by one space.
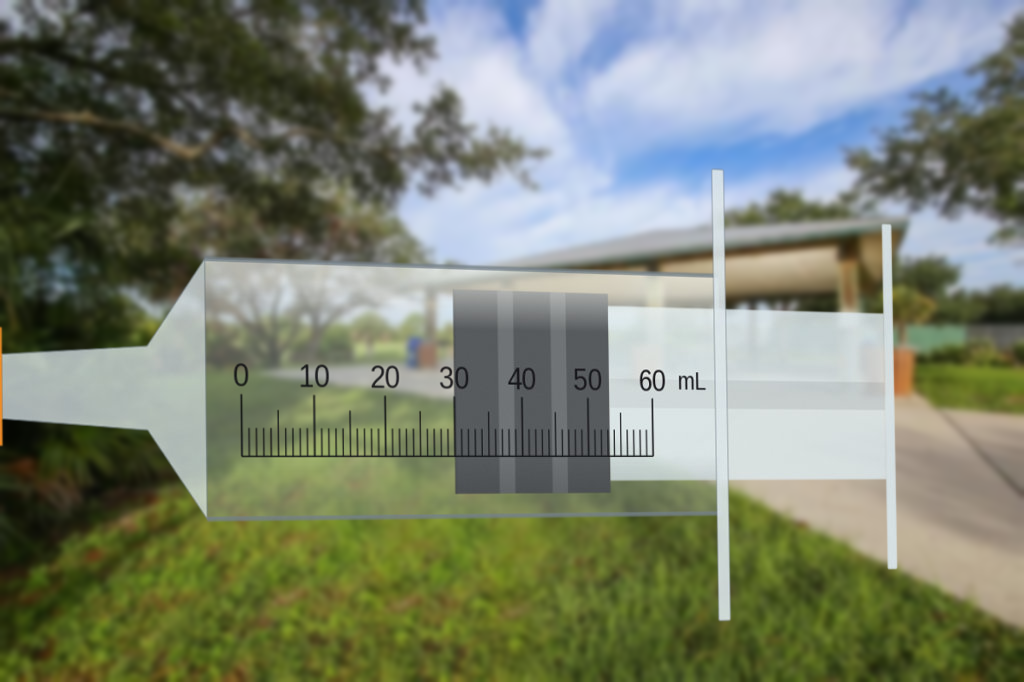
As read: 30 mL
